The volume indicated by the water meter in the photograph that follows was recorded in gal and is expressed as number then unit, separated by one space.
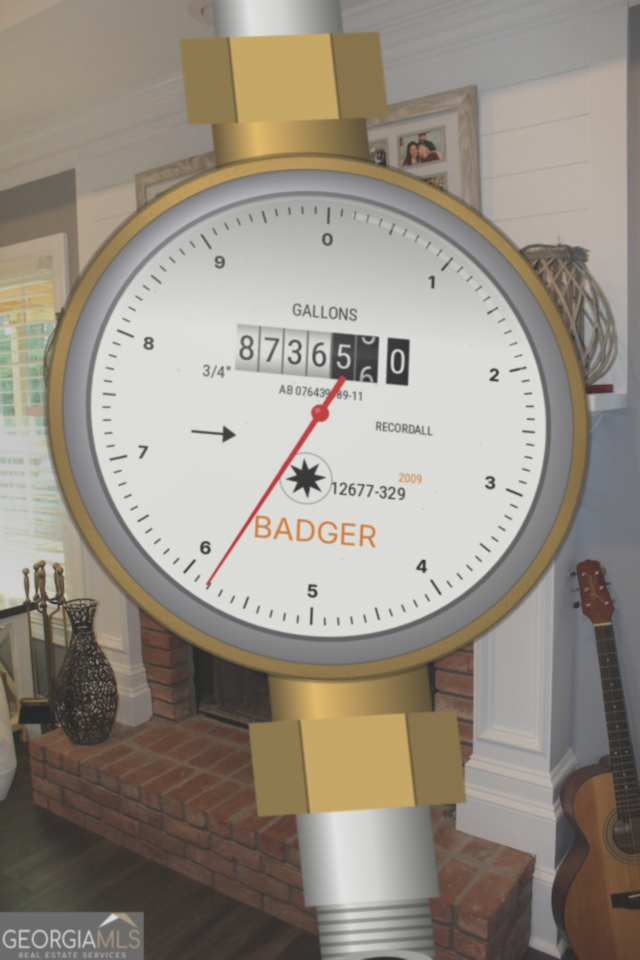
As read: 8736555.8 gal
